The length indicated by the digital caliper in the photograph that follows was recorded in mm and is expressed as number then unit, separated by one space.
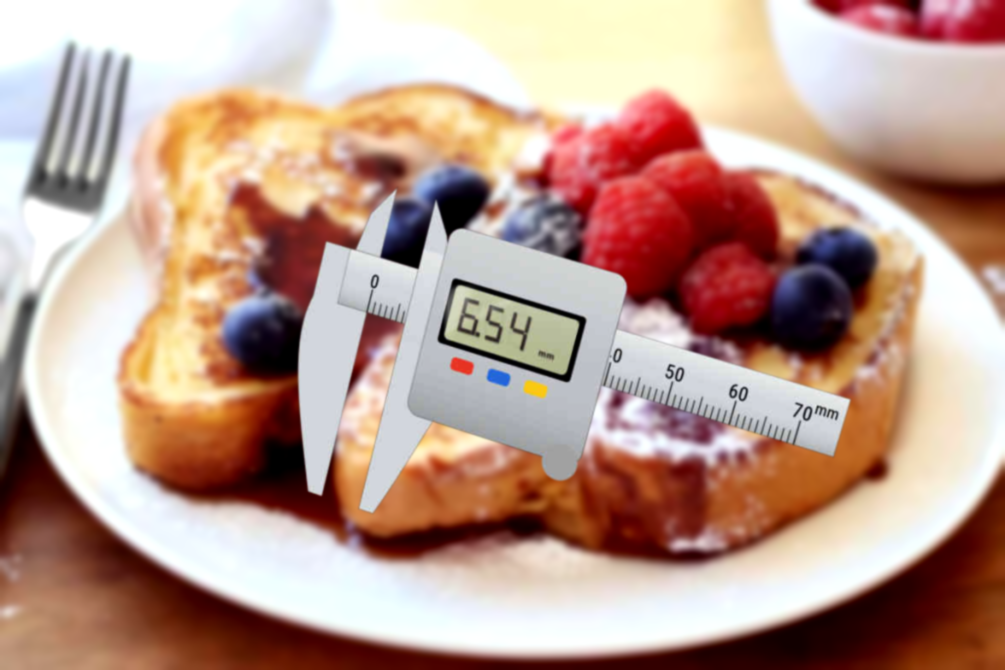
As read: 6.54 mm
